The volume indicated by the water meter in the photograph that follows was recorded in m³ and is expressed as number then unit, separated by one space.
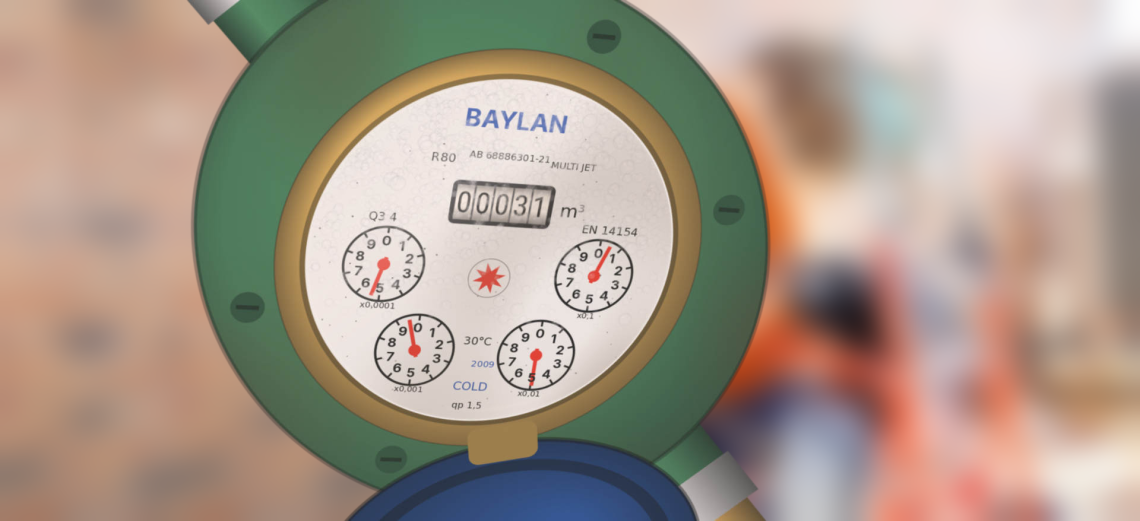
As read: 31.0495 m³
